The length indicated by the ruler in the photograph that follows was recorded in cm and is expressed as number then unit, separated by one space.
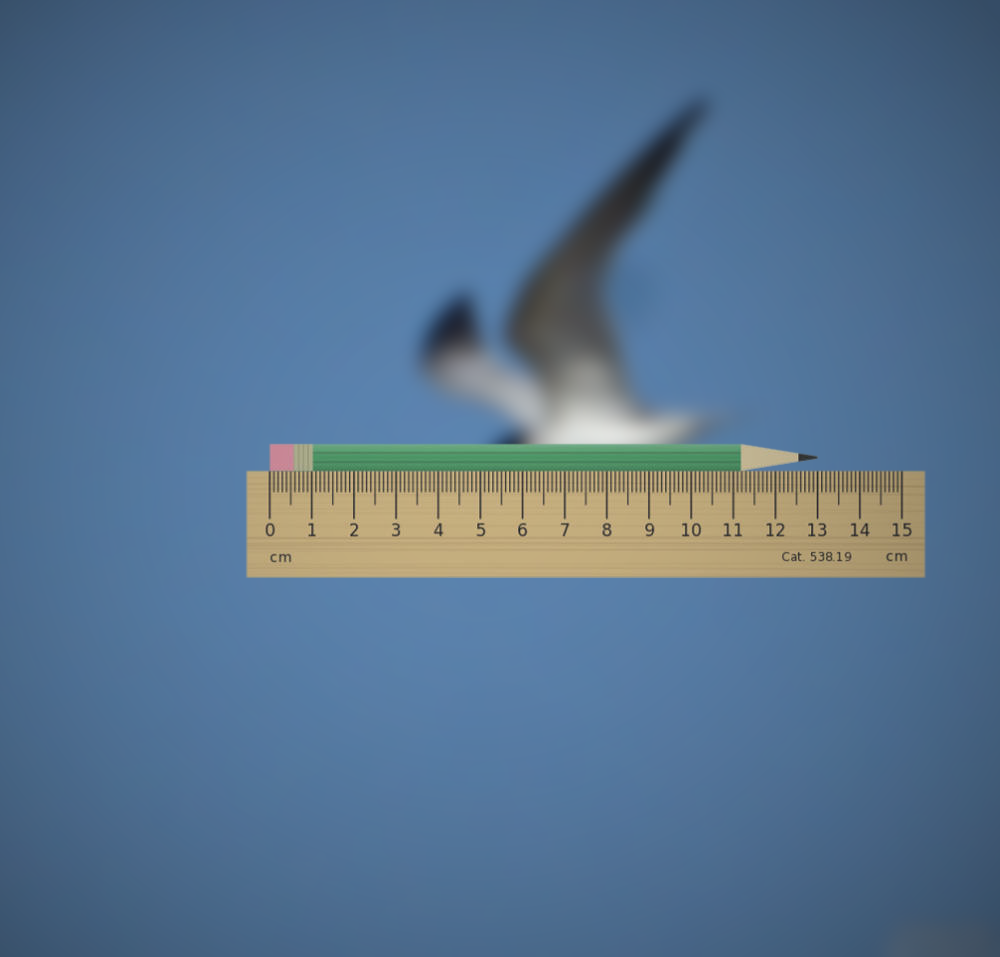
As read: 13 cm
